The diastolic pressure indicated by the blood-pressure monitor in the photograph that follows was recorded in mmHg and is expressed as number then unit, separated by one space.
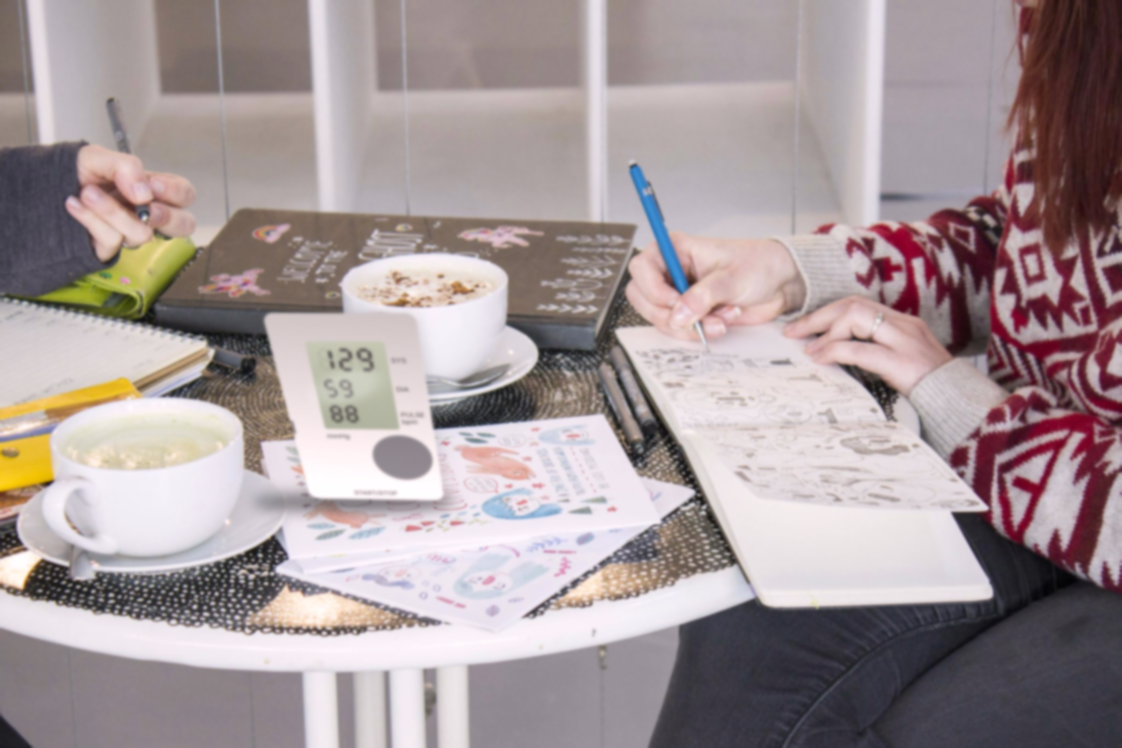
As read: 59 mmHg
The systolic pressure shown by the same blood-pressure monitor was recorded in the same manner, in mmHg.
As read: 129 mmHg
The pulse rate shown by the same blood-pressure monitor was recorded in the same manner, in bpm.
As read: 88 bpm
